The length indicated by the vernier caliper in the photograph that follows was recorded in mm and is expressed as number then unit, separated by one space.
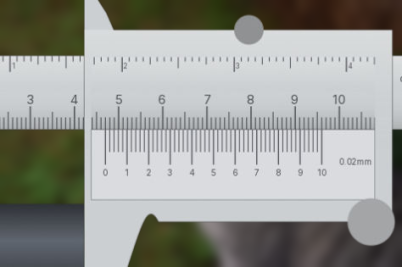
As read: 47.0 mm
